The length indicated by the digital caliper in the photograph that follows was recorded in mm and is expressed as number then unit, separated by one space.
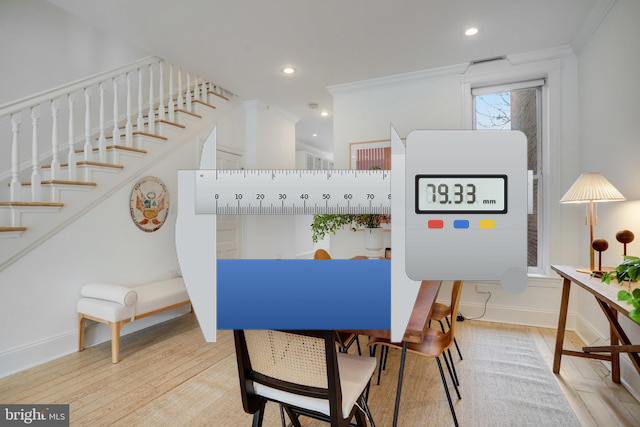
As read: 79.33 mm
